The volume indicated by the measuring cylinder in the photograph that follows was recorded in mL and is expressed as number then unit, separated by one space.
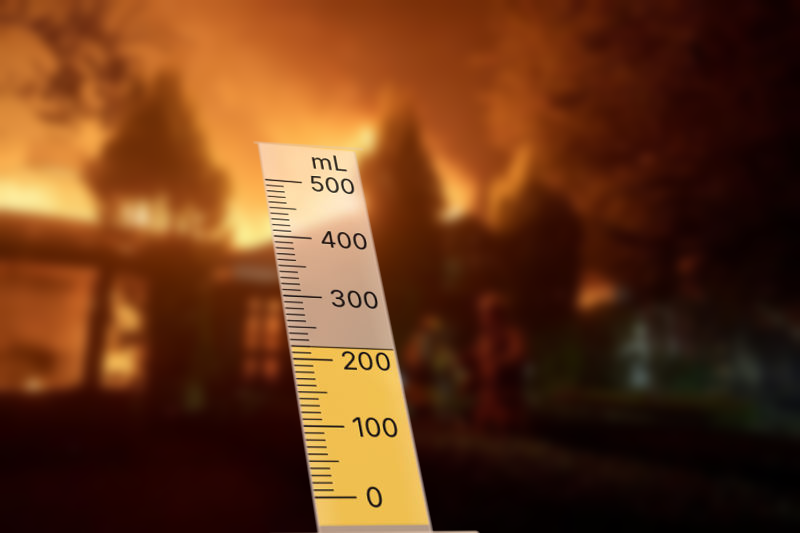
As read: 220 mL
